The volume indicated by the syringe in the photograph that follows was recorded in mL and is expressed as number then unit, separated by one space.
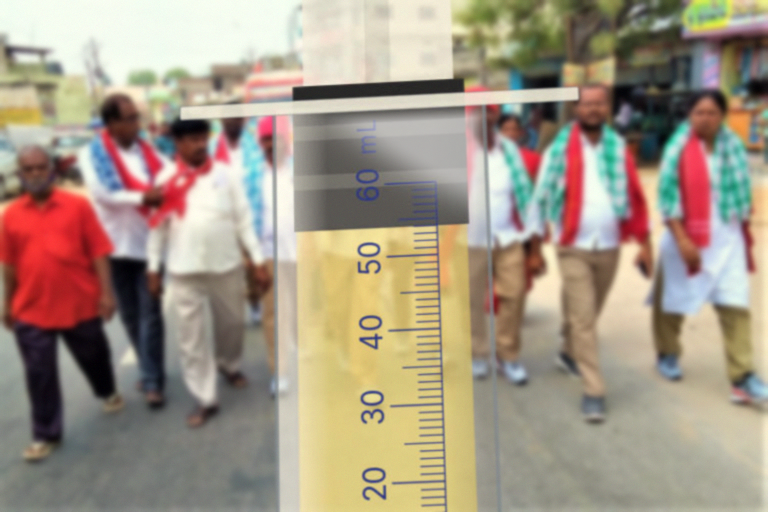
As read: 54 mL
